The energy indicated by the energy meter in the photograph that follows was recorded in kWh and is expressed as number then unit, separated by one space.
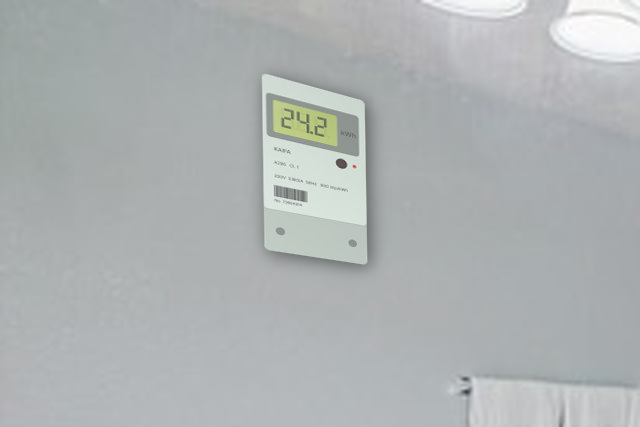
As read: 24.2 kWh
